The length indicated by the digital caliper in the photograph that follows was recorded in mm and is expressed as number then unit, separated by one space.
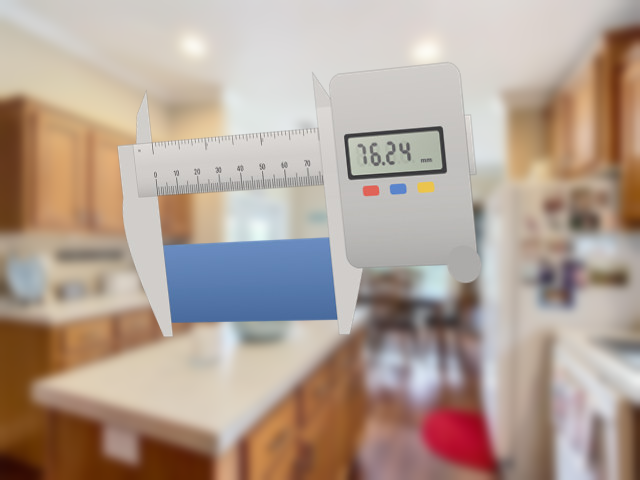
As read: 76.24 mm
